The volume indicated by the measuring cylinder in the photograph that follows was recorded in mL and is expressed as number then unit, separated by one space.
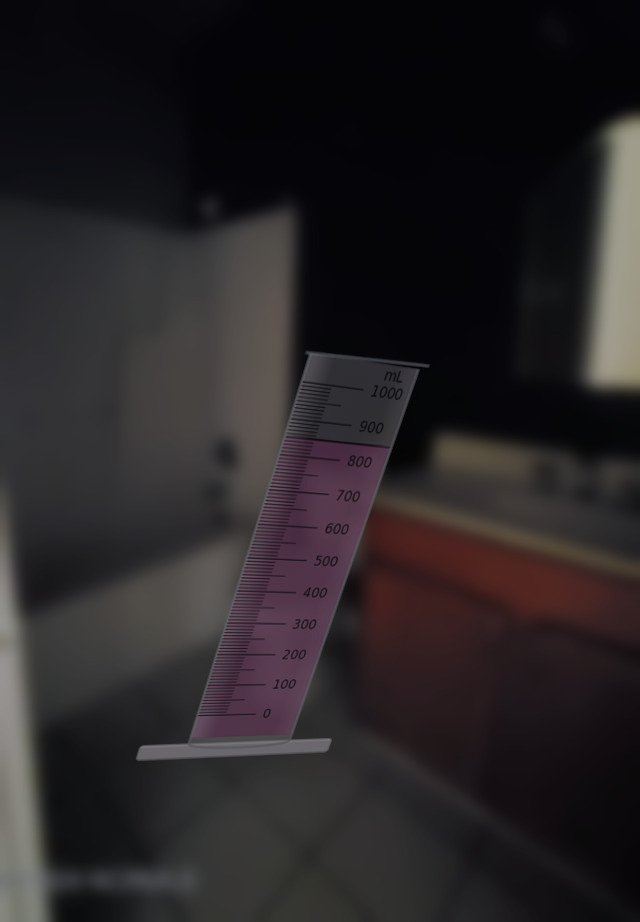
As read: 850 mL
